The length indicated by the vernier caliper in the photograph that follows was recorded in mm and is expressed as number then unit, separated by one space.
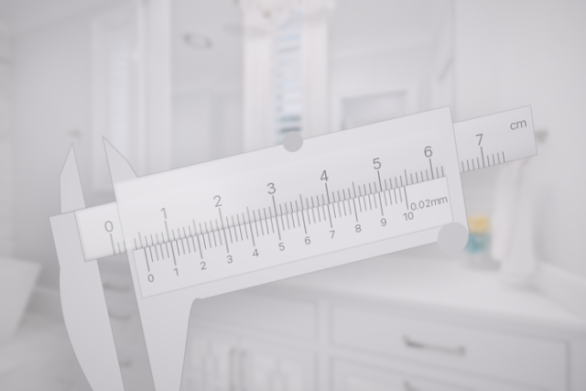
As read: 5.4 mm
